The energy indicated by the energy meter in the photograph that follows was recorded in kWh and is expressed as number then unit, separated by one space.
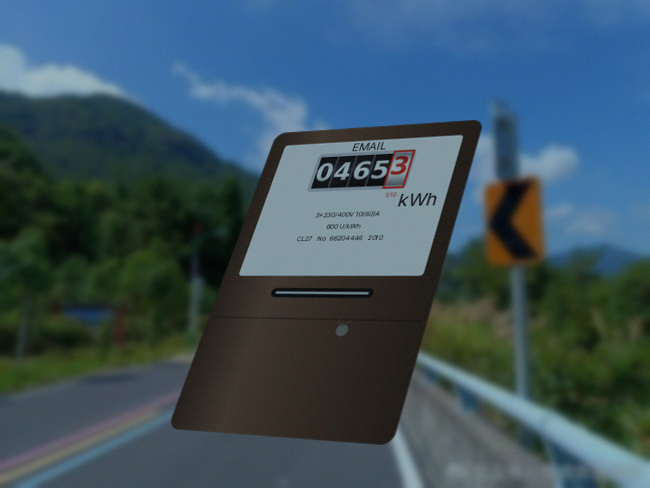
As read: 465.3 kWh
